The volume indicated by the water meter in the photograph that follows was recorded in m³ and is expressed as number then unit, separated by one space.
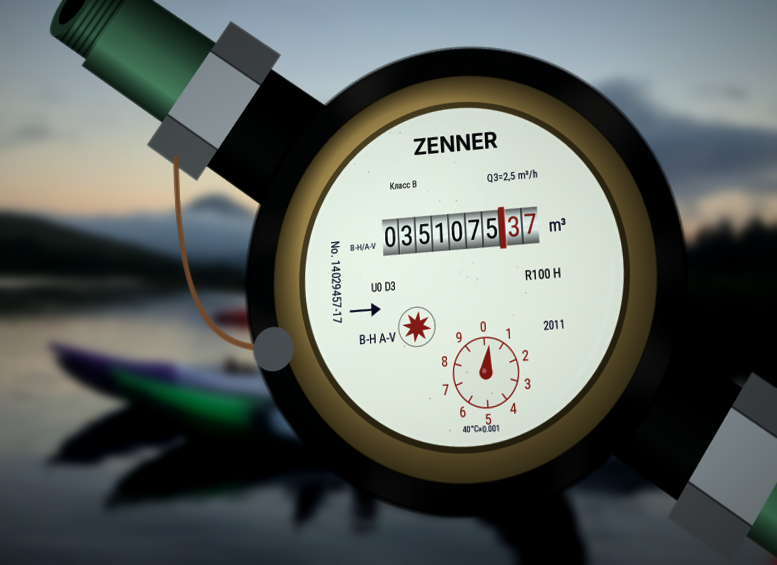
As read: 351075.370 m³
